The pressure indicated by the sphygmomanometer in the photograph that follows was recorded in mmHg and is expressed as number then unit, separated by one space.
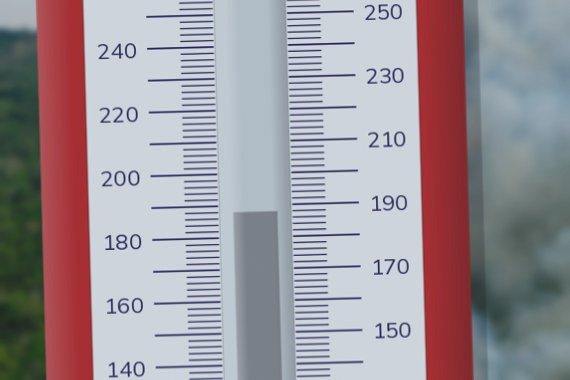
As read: 188 mmHg
